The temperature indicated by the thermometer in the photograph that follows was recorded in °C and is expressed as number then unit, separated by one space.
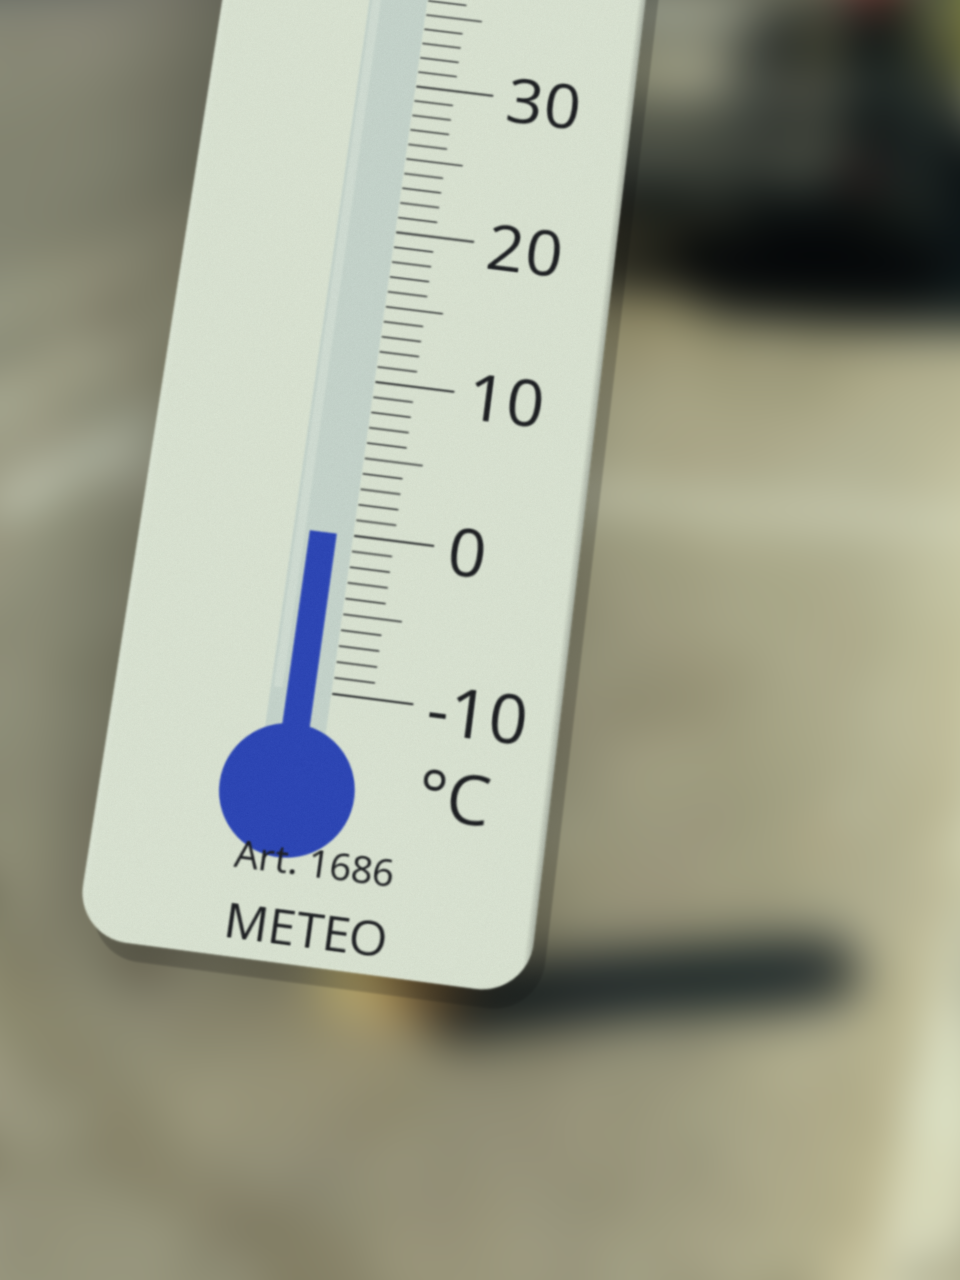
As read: 0 °C
